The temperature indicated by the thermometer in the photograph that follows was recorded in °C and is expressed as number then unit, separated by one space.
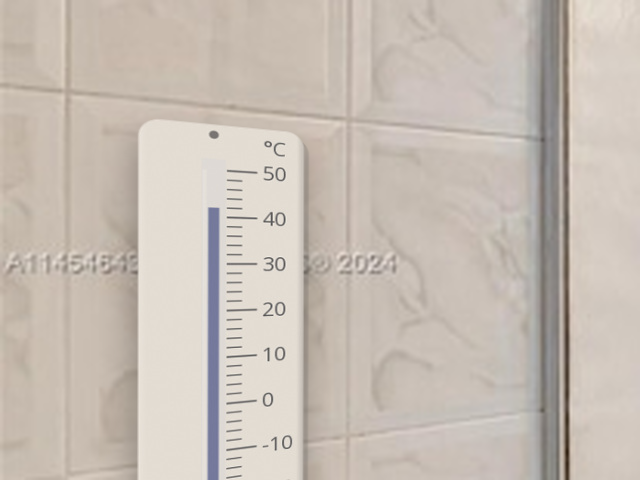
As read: 42 °C
